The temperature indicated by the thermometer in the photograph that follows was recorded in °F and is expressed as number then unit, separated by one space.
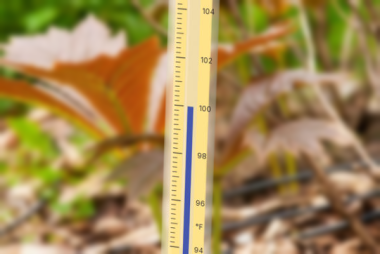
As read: 100 °F
